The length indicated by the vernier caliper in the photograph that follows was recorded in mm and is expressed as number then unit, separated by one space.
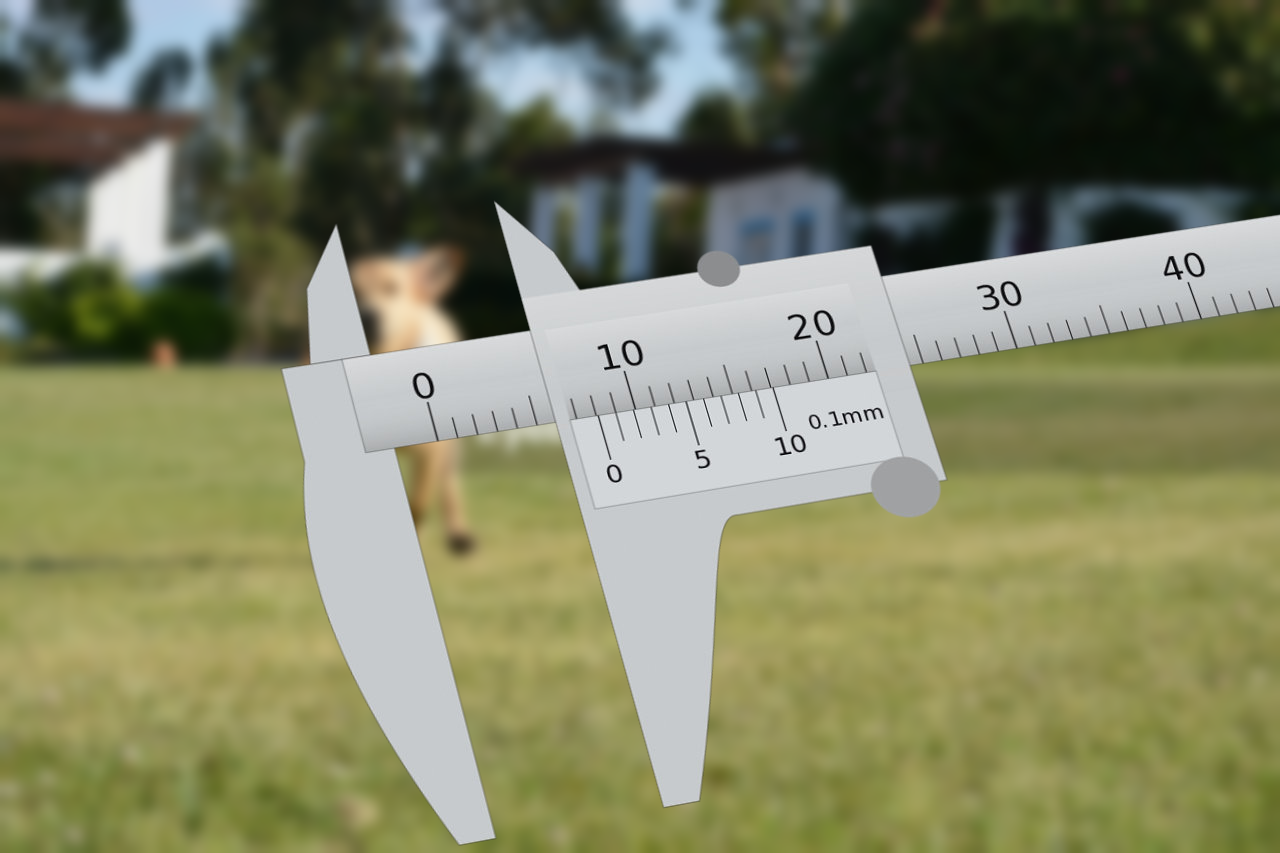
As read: 8.1 mm
